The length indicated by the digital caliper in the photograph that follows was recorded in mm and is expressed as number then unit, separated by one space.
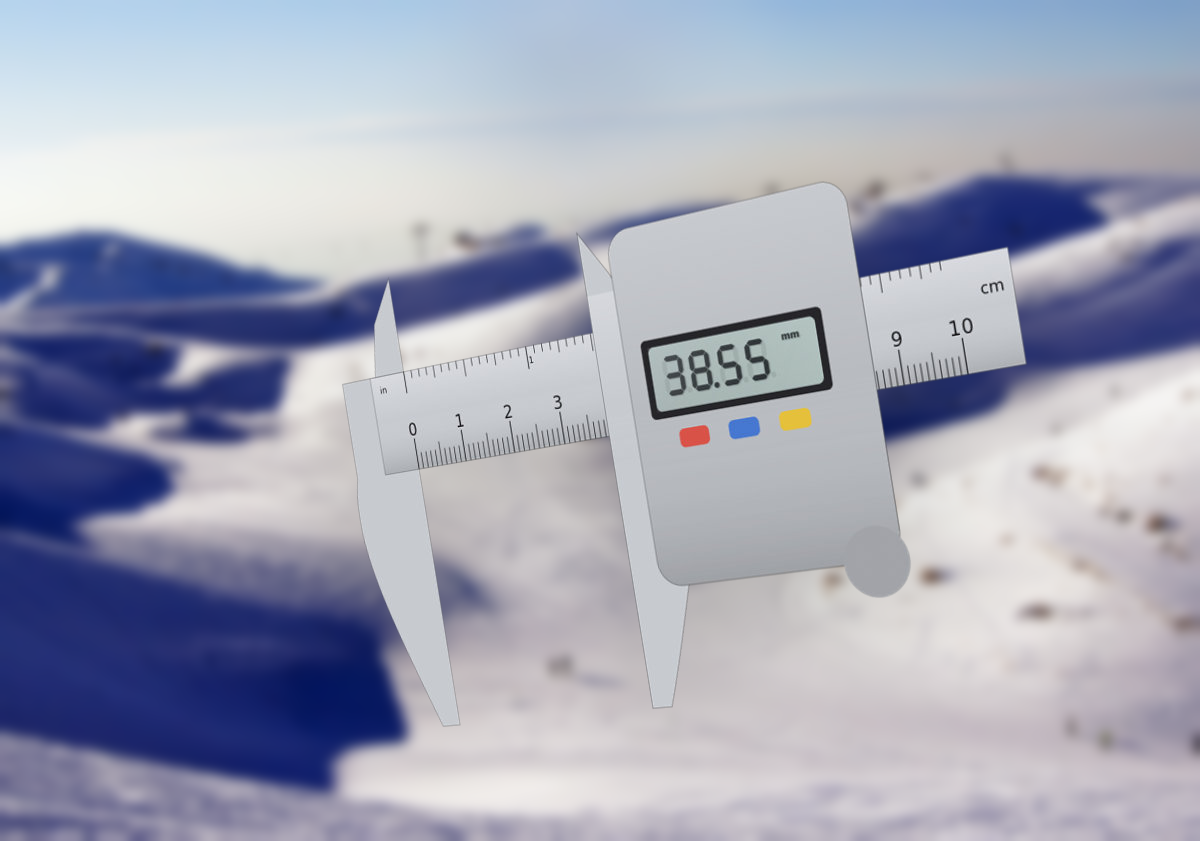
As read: 38.55 mm
